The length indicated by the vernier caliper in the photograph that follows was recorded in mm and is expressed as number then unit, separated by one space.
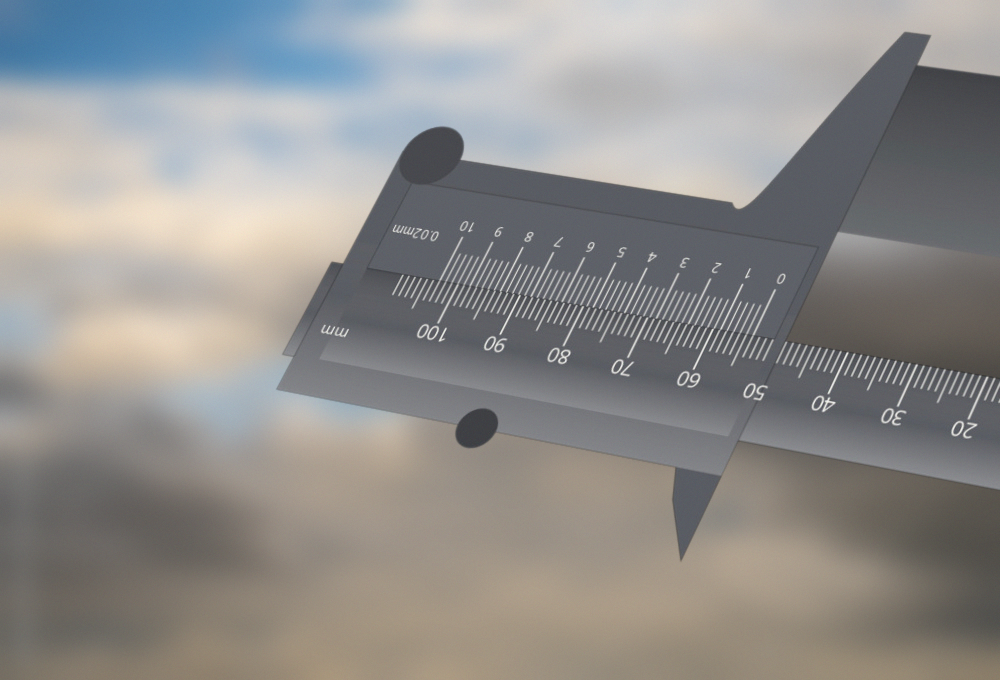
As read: 54.0 mm
